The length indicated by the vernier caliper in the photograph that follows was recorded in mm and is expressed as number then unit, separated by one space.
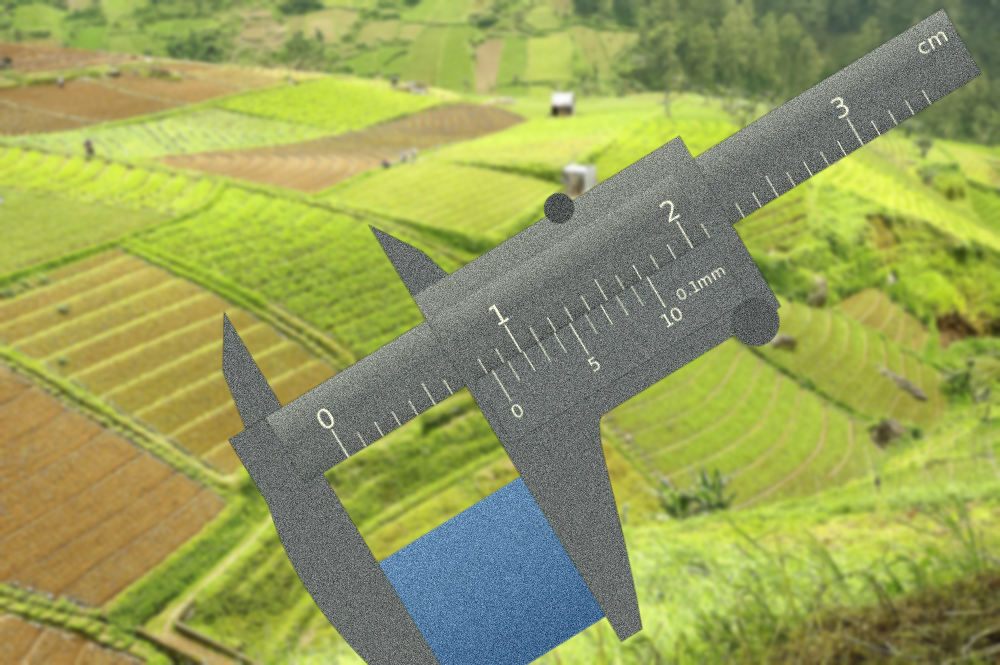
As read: 8.3 mm
